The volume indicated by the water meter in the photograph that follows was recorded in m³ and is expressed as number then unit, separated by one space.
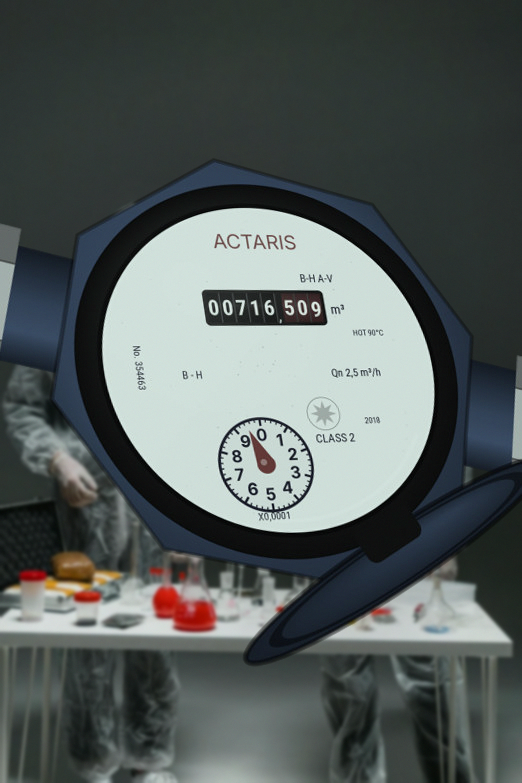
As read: 716.5089 m³
